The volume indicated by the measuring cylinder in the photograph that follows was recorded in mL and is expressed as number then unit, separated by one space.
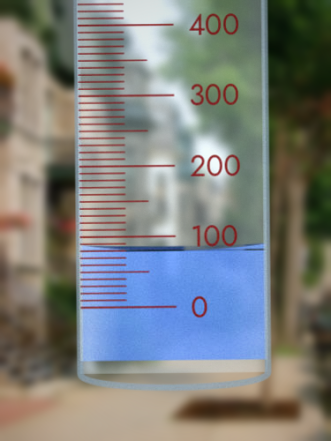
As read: 80 mL
